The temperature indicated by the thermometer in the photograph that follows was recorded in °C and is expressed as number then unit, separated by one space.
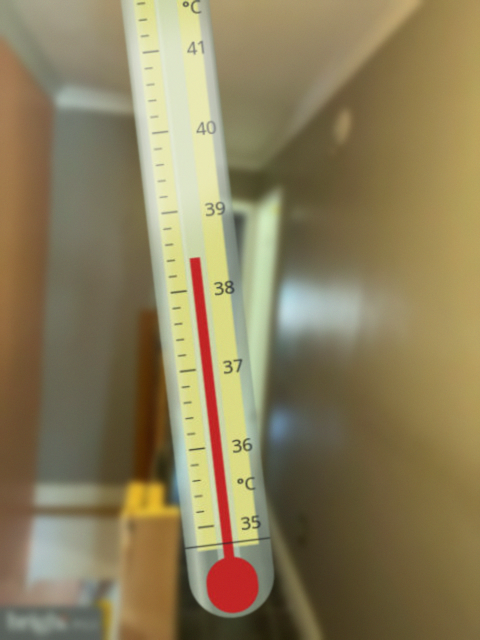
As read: 38.4 °C
